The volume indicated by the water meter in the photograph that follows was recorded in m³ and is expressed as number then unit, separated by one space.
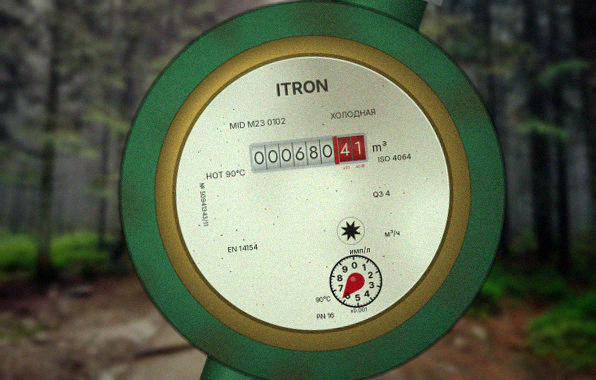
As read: 680.416 m³
